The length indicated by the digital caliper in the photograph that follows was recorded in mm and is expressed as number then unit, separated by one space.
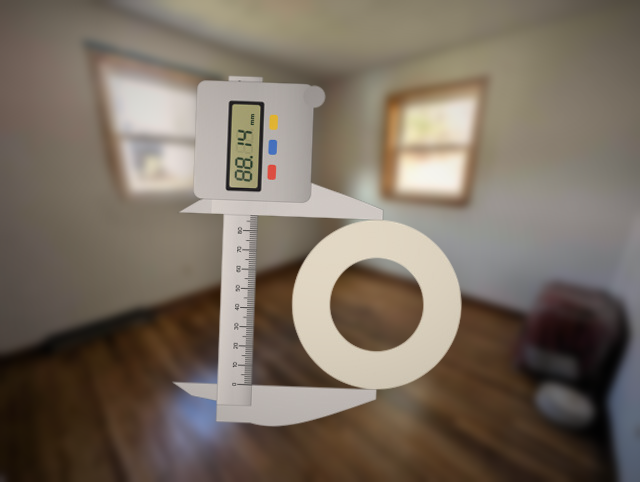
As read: 88.14 mm
